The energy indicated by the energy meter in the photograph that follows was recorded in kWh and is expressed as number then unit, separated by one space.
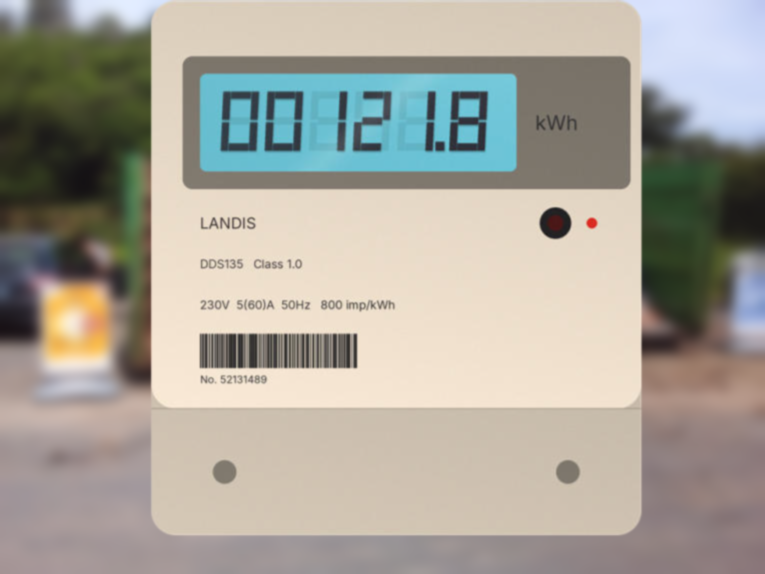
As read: 121.8 kWh
